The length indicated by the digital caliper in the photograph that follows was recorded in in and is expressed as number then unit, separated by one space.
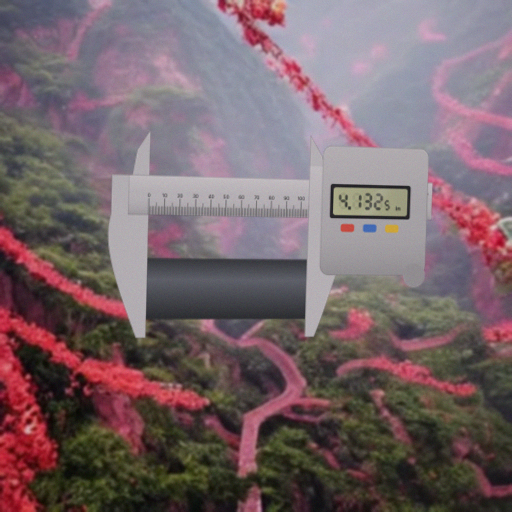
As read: 4.1325 in
